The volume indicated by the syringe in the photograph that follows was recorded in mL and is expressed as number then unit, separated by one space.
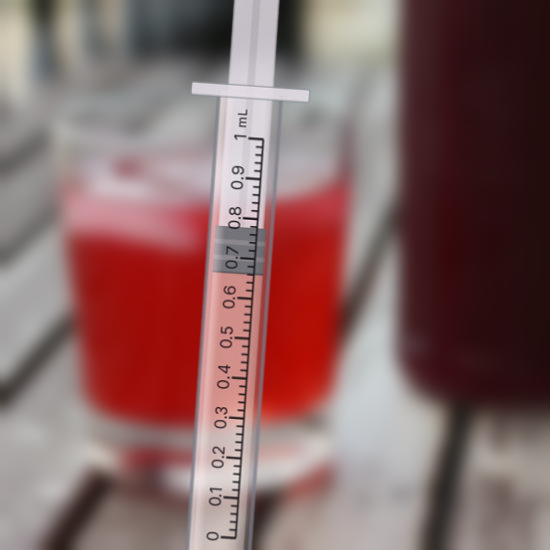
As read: 0.66 mL
